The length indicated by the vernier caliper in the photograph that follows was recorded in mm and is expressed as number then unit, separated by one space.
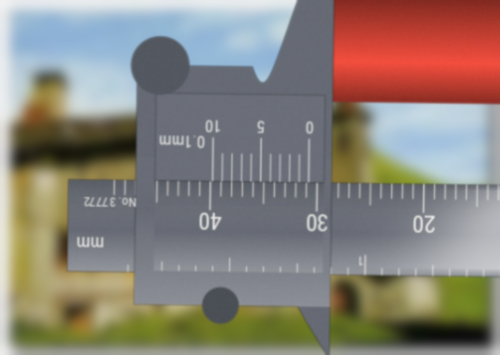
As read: 30.8 mm
